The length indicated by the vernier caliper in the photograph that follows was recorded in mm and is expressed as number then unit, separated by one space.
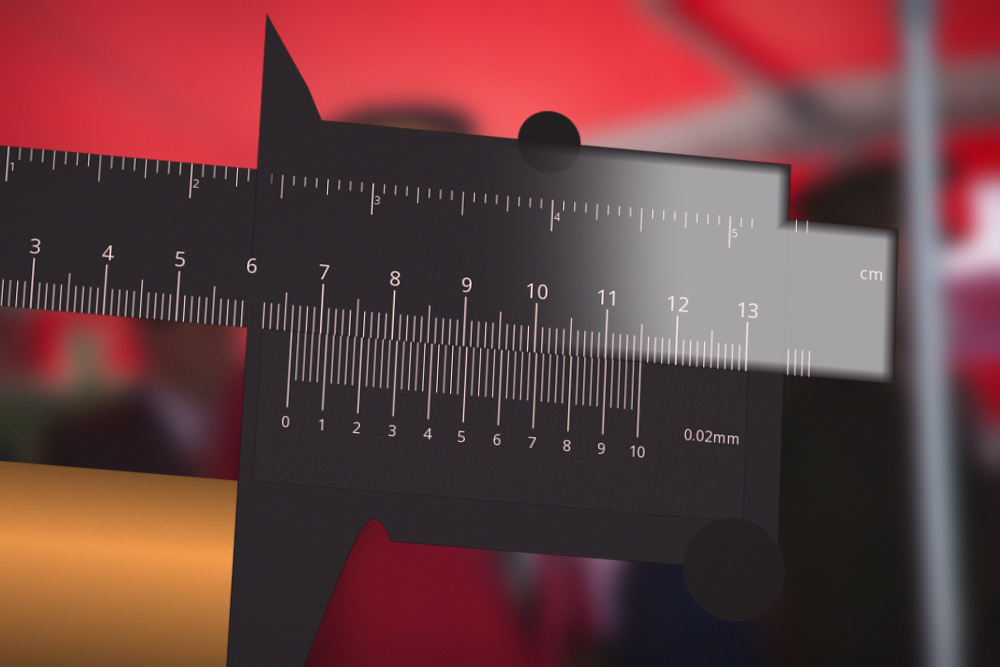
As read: 66.0 mm
